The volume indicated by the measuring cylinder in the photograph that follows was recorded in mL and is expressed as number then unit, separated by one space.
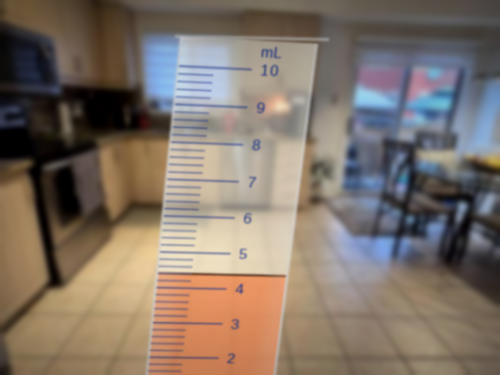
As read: 4.4 mL
